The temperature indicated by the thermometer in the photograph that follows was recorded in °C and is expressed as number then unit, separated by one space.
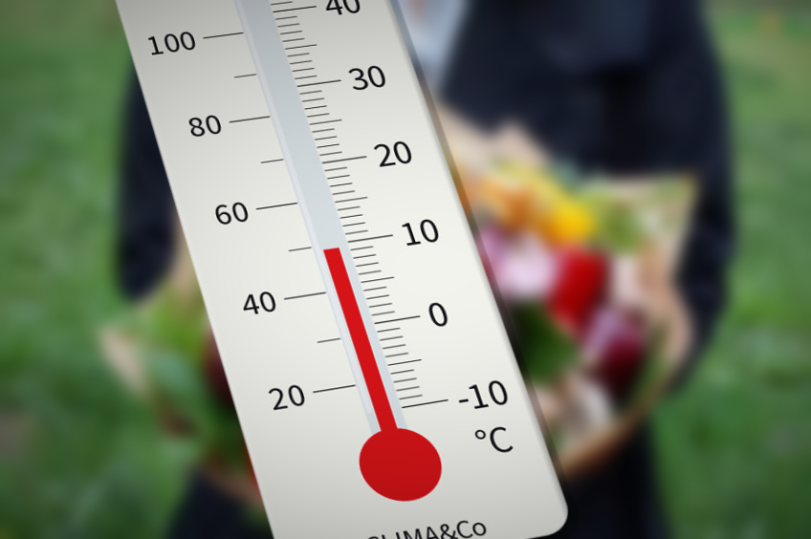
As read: 9.5 °C
